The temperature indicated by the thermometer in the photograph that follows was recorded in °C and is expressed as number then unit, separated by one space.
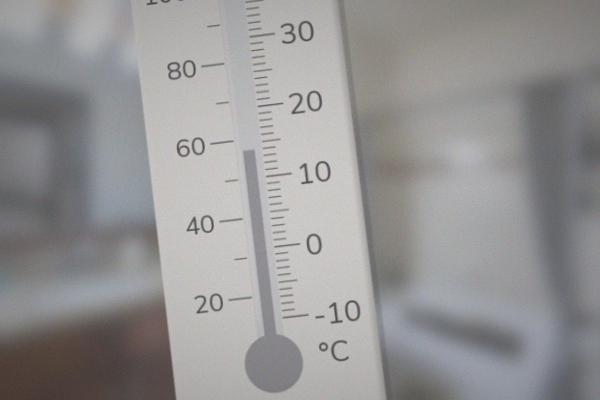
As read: 14 °C
